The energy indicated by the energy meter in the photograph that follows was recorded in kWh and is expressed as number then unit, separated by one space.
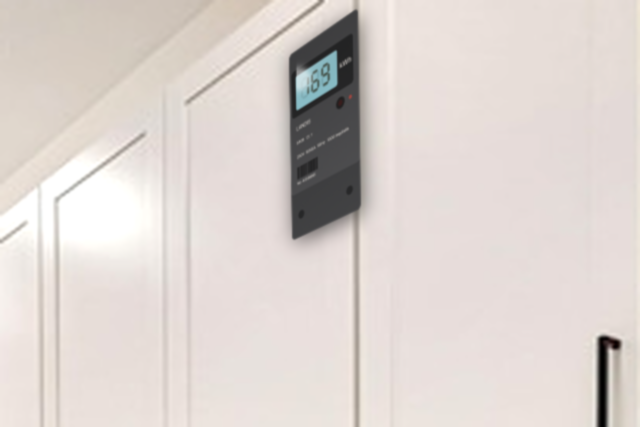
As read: 169 kWh
